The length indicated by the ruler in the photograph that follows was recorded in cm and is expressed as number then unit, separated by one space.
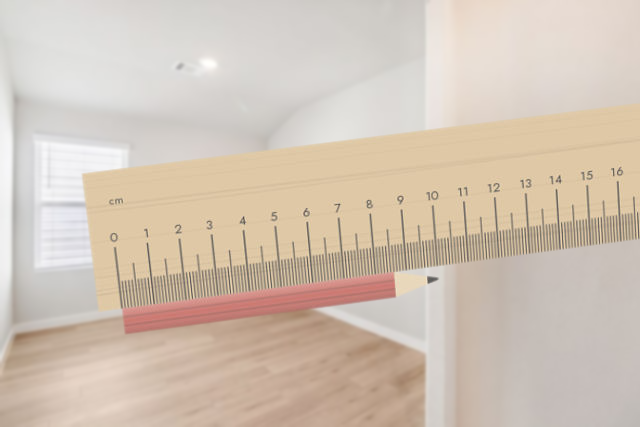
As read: 10 cm
